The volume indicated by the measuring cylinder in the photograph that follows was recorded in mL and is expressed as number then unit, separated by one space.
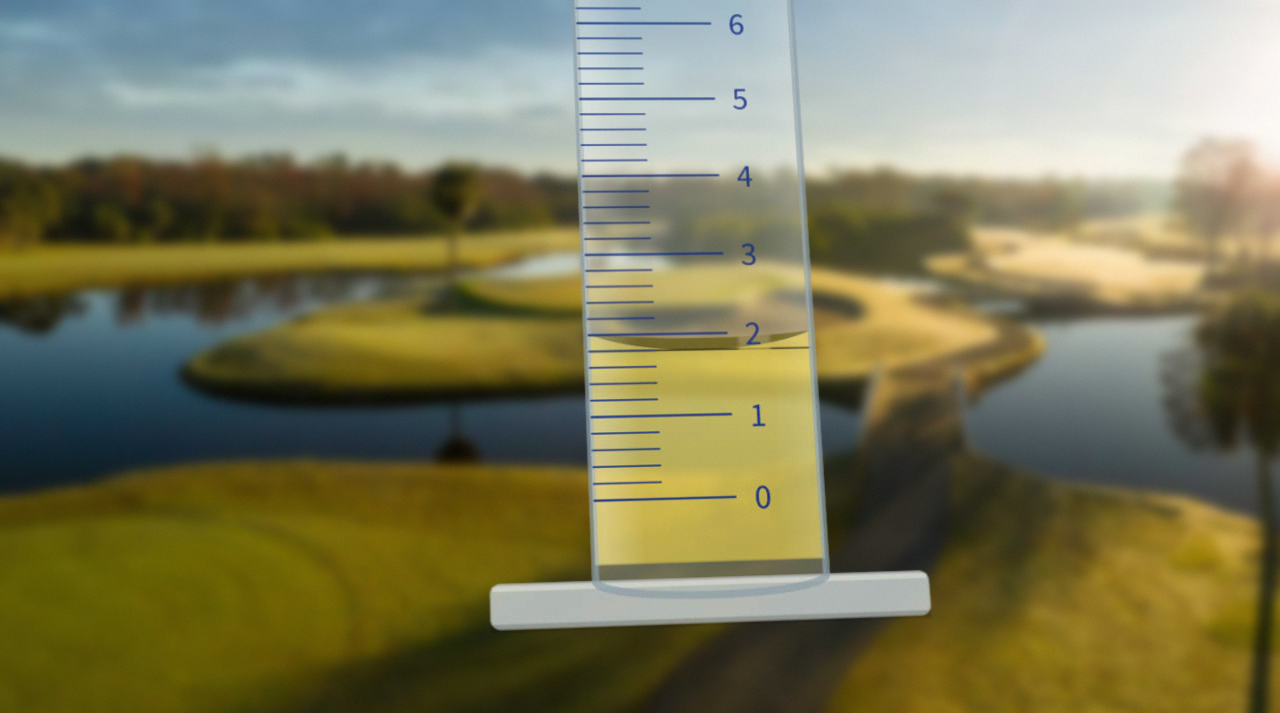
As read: 1.8 mL
